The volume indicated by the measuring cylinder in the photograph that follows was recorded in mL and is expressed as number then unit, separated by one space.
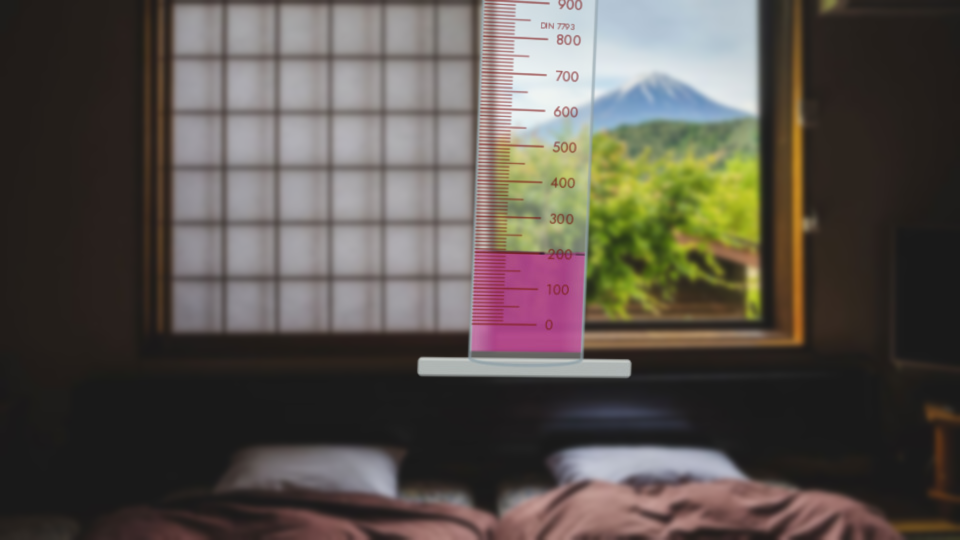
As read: 200 mL
